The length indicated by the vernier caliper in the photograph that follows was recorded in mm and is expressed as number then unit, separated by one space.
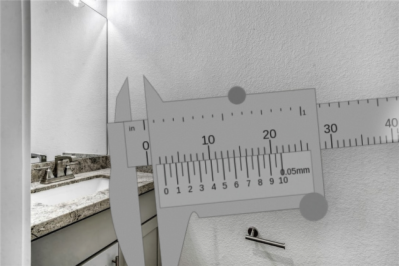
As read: 2.6 mm
